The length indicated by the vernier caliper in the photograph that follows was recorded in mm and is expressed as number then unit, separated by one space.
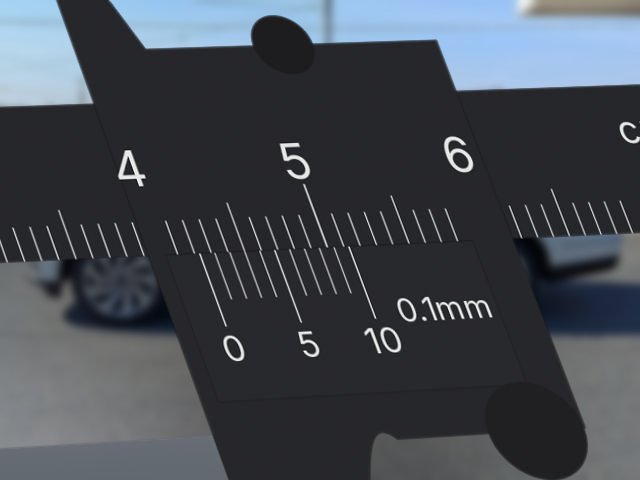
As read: 42.3 mm
